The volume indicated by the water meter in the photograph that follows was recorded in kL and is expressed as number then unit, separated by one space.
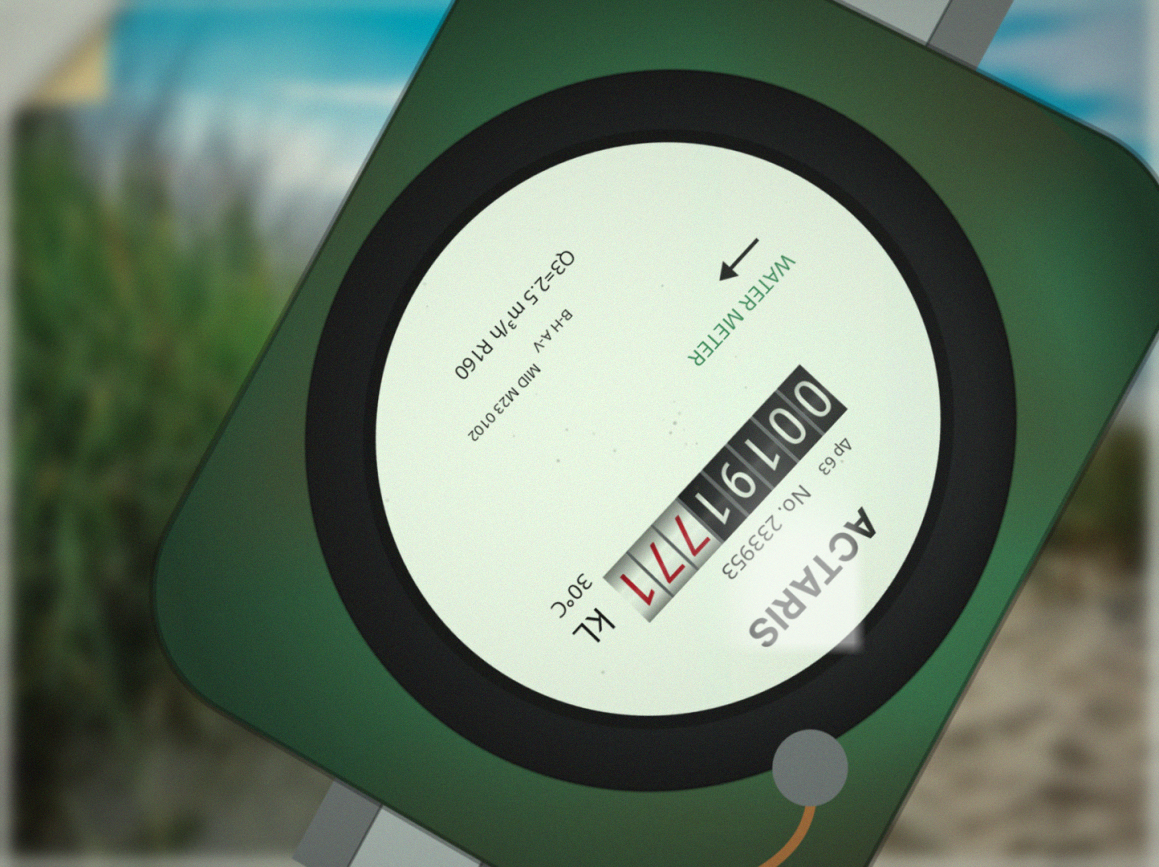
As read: 191.771 kL
